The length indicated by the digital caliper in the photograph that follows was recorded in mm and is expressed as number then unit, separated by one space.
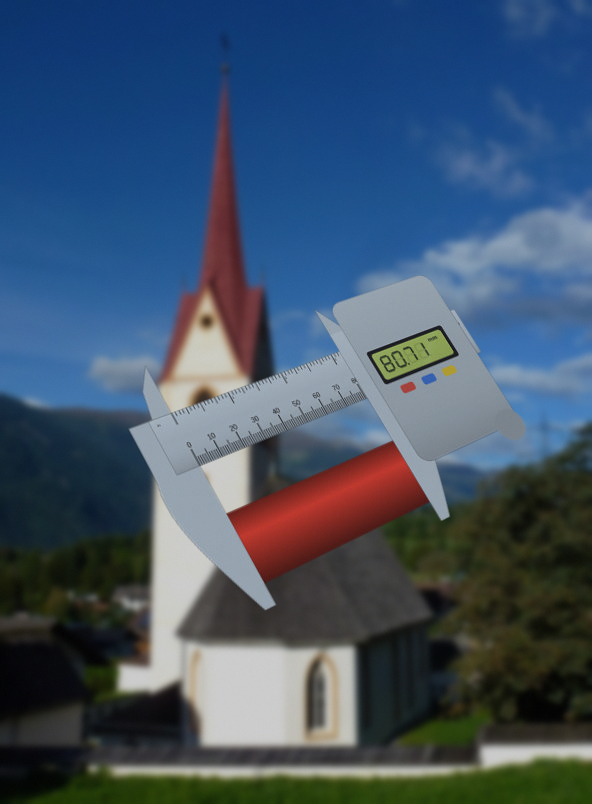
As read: 80.71 mm
